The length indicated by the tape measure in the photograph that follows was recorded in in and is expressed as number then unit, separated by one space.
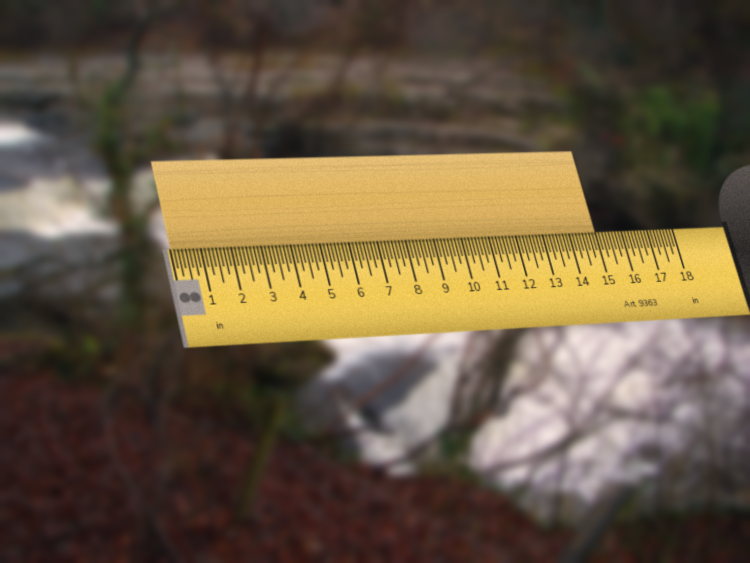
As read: 15 in
